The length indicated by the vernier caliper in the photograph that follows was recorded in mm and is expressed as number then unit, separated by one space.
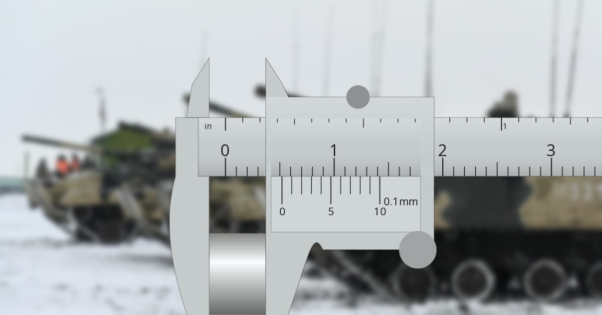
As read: 5.2 mm
